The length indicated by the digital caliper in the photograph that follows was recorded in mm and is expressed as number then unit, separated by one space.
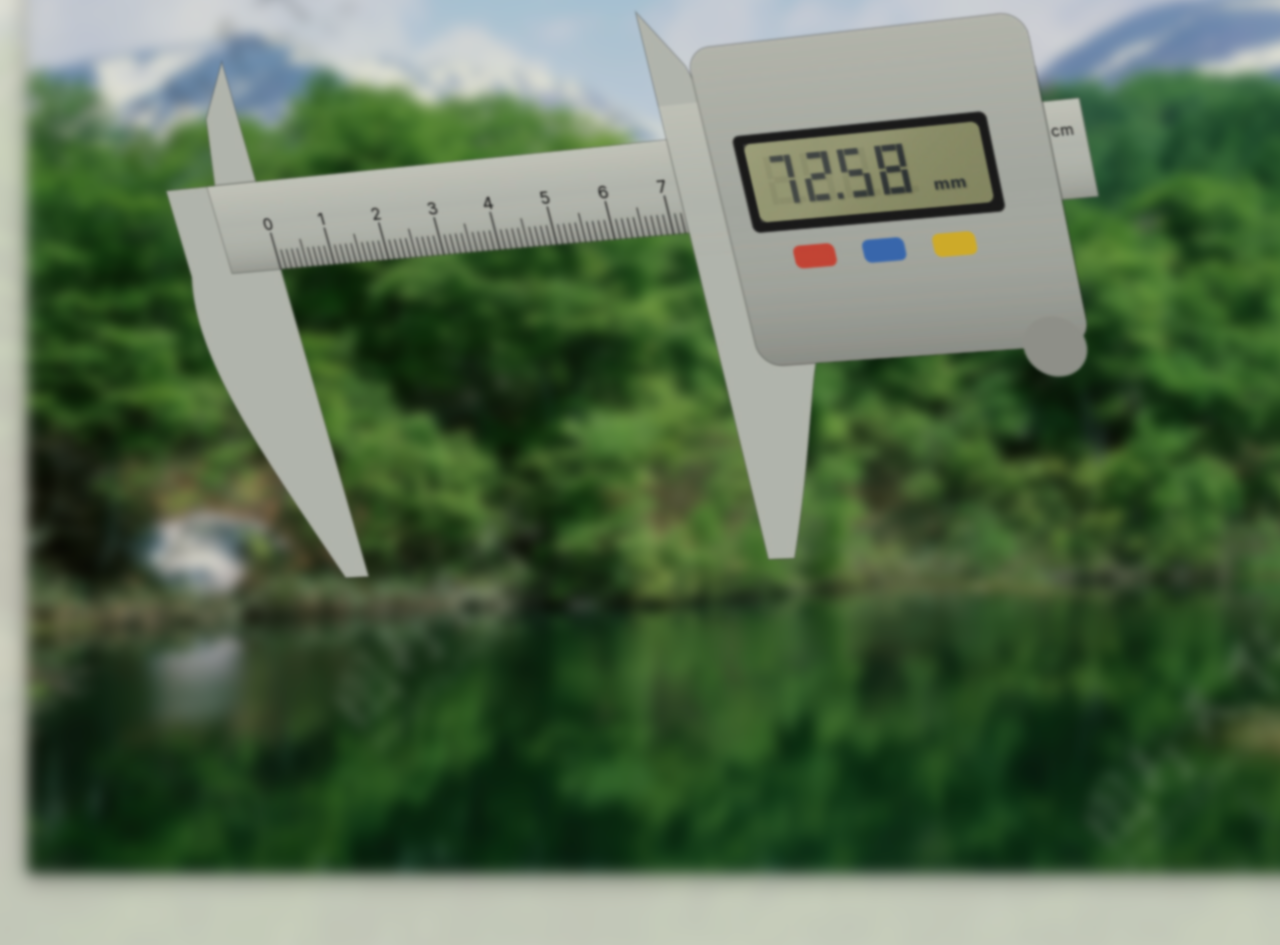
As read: 72.58 mm
